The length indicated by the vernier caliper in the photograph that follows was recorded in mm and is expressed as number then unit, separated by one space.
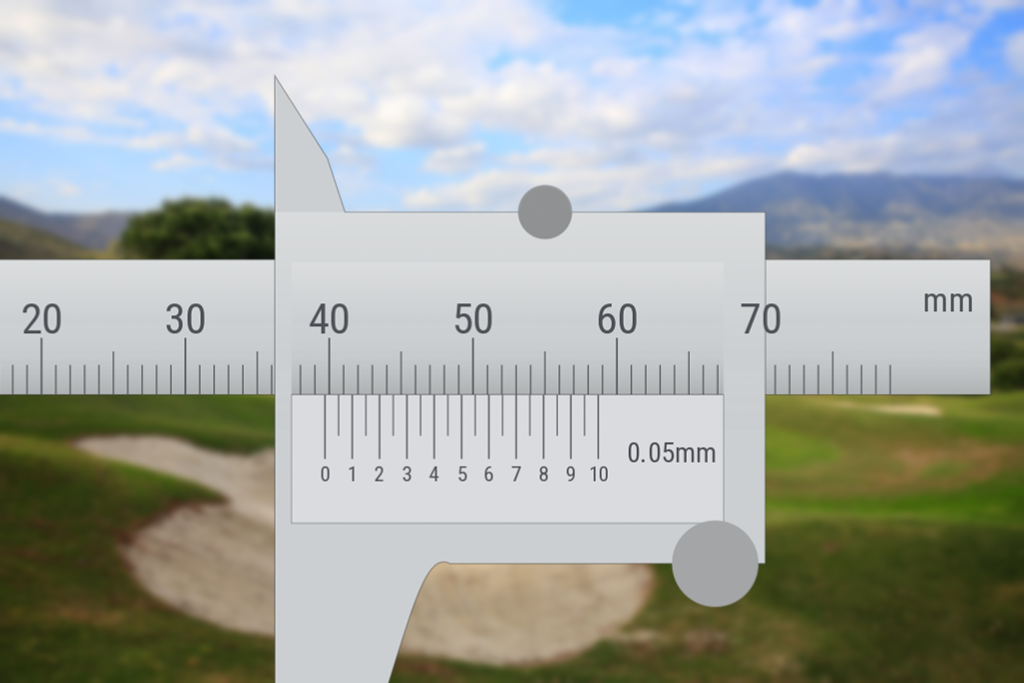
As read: 39.7 mm
